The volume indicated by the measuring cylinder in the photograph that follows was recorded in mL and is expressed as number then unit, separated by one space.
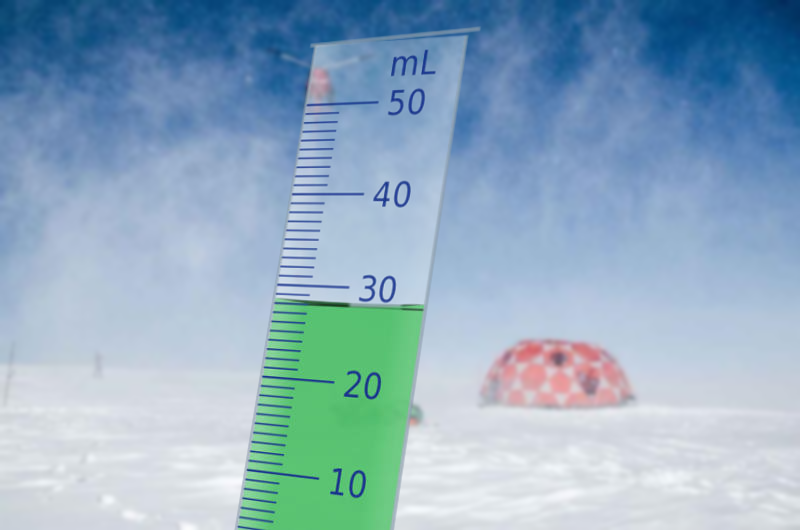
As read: 28 mL
